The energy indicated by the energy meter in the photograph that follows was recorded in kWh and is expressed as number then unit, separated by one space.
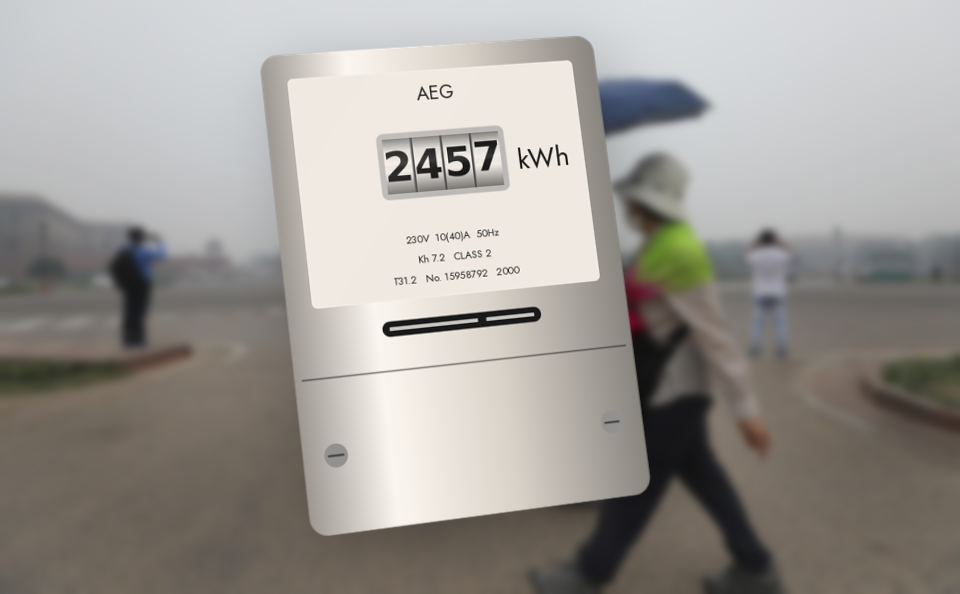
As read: 2457 kWh
